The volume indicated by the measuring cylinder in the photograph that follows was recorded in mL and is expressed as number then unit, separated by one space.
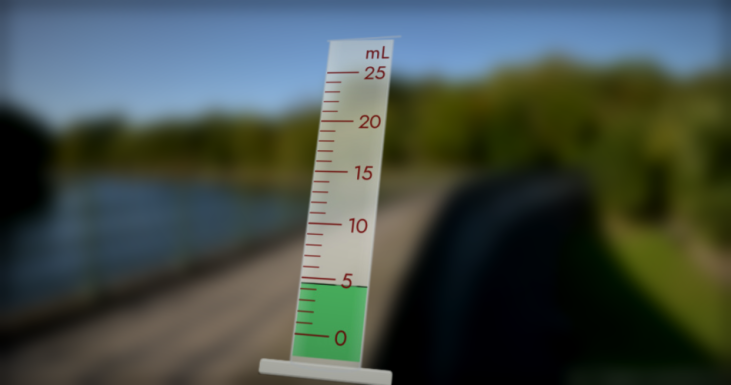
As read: 4.5 mL
